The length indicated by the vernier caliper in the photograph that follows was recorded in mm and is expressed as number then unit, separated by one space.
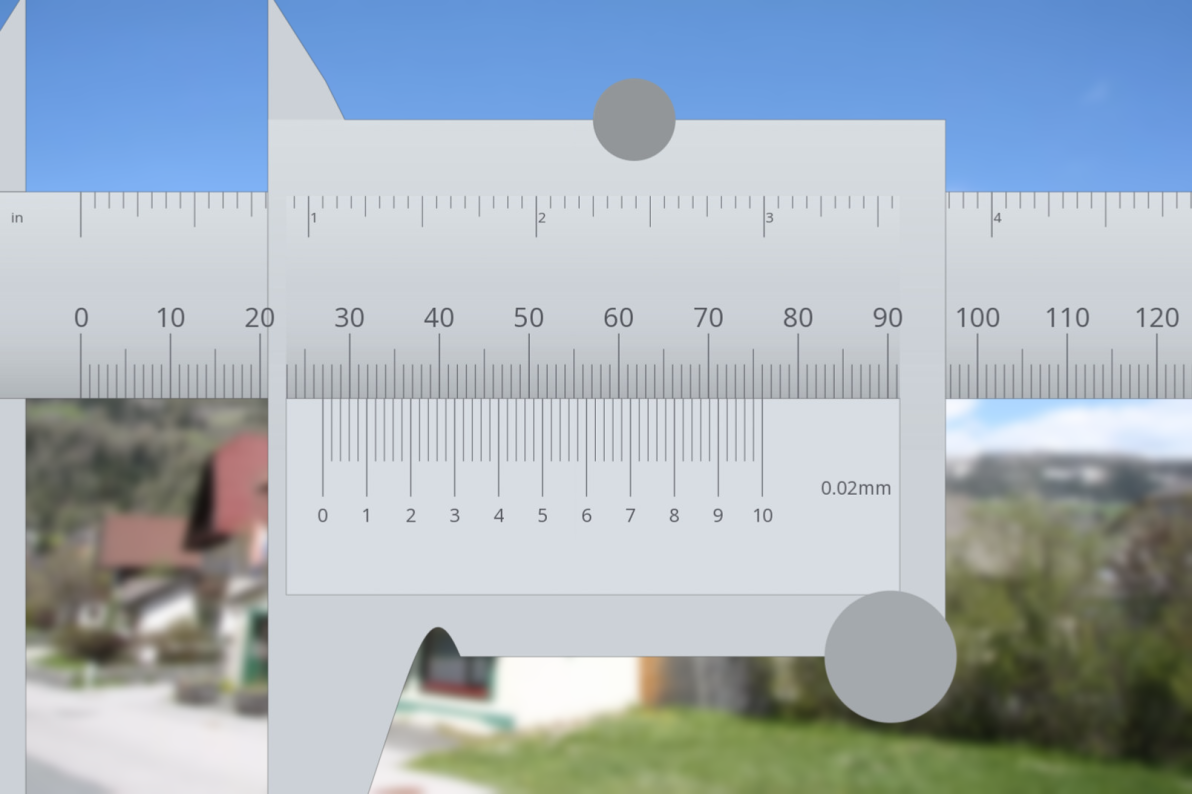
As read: 27.0 mm
